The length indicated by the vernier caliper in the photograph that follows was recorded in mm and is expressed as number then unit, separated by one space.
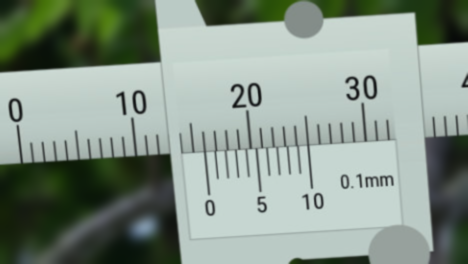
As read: 16.0 mm
